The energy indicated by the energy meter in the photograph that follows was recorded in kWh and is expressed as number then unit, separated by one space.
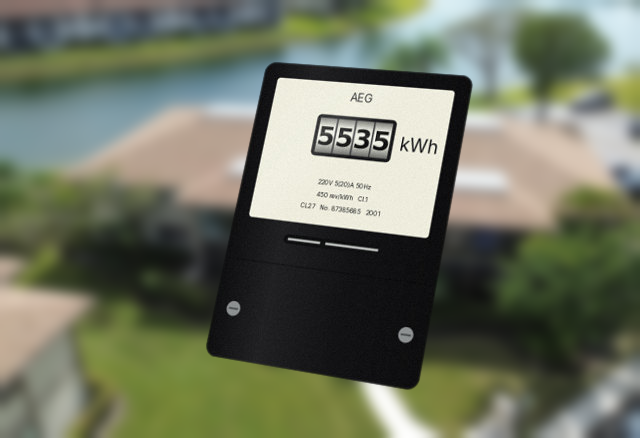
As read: 5535 kWh
